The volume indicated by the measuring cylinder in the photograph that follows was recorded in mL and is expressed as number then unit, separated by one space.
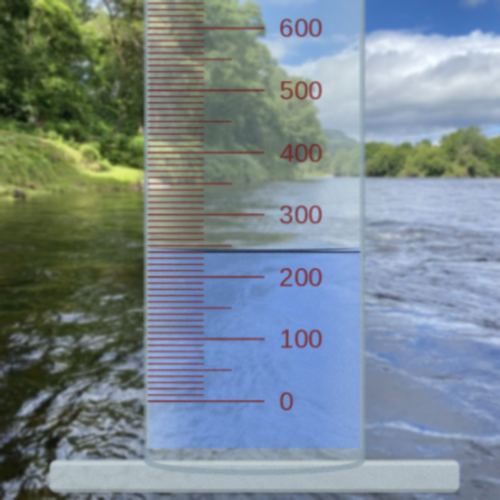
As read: 240 mL
